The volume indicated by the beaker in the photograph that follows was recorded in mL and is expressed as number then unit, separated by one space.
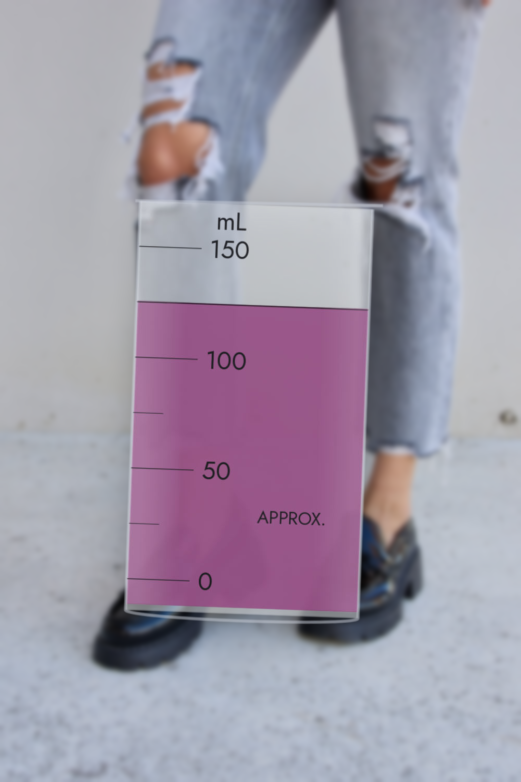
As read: 125 mL
